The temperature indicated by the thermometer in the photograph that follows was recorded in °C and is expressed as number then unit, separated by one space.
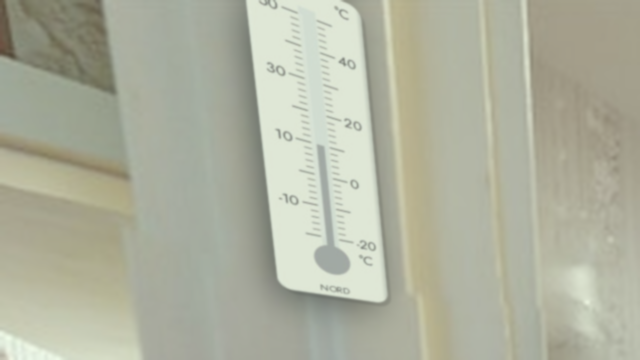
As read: 10 °C
